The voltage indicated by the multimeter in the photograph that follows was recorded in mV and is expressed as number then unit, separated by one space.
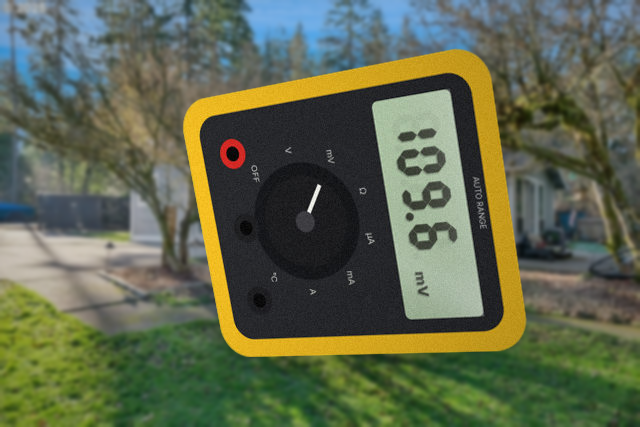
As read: 109.6 mV
